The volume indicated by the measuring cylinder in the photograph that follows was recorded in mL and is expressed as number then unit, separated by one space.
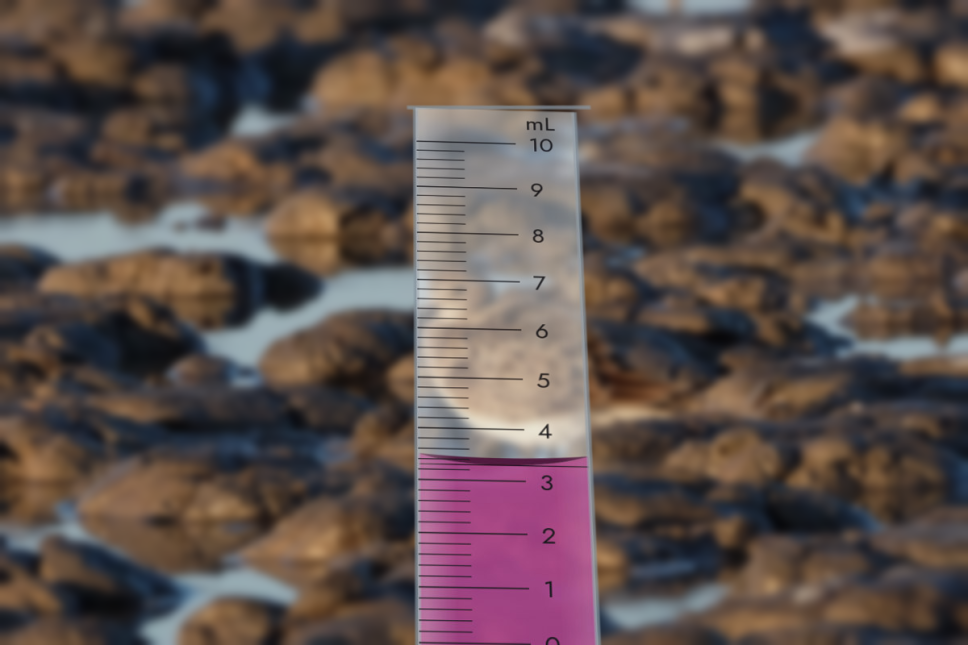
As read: 3.3 mL
